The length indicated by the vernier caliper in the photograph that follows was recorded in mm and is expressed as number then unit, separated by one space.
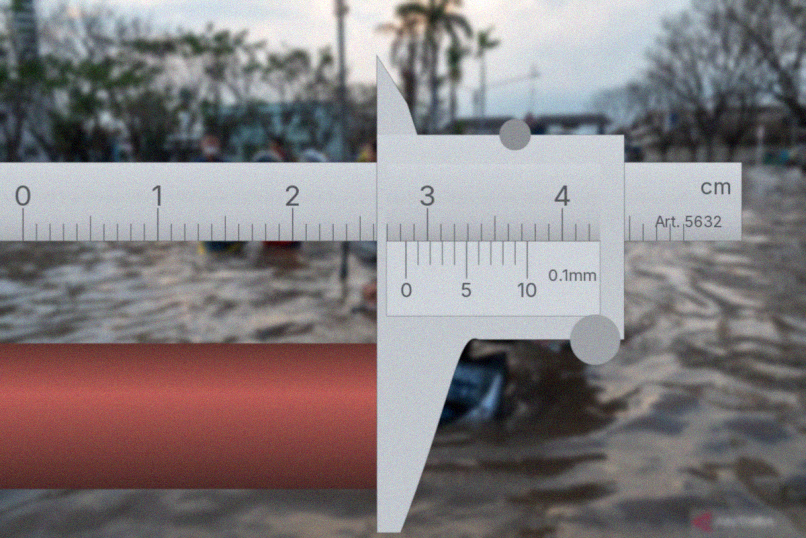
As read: 28.4 mm
